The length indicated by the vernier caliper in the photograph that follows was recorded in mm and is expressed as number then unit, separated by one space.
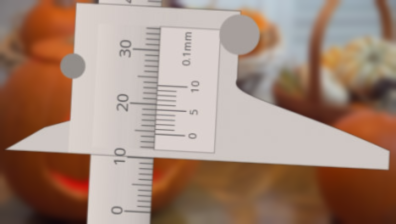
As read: 14.5 mm
